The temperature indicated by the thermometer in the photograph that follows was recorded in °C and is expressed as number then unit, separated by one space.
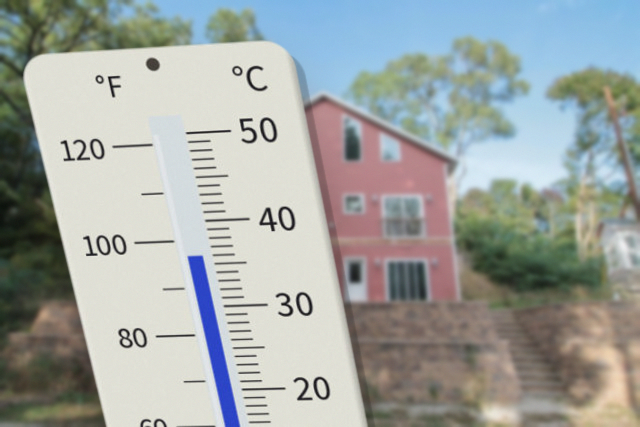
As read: 36 °C
